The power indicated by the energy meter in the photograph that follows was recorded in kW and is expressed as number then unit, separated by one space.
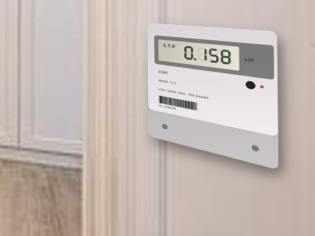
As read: 0.158 kW
